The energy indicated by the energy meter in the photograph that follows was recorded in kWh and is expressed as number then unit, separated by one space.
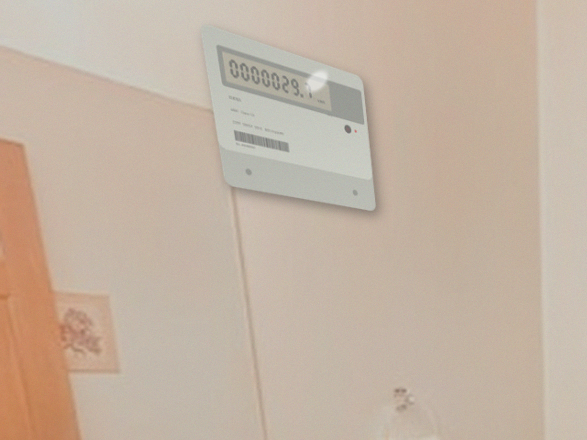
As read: 29.7 kWh
